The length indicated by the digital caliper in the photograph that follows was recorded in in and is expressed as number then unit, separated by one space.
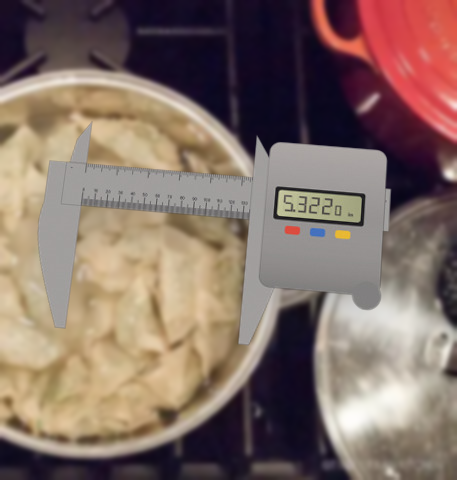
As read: 5.3220 in
